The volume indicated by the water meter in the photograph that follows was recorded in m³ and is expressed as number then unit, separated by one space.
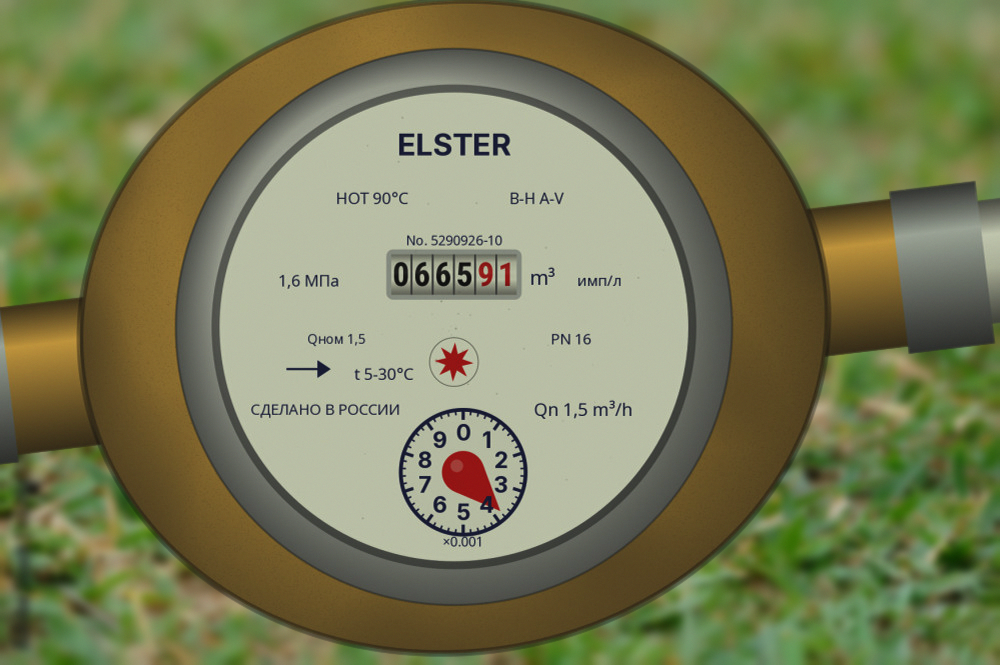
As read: 665.913 m³
